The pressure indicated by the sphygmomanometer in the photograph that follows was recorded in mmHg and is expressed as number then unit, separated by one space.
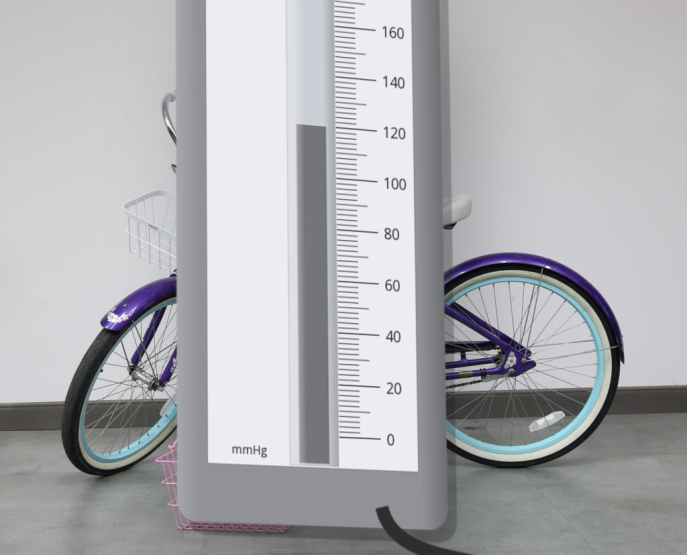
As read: 120 mmHg
